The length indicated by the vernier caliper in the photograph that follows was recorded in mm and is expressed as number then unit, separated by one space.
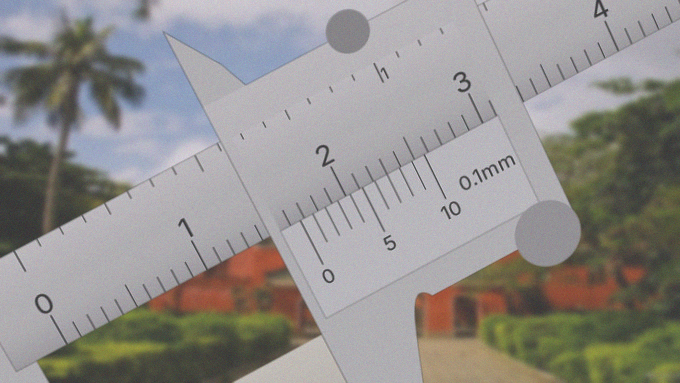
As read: 16.7 mm
